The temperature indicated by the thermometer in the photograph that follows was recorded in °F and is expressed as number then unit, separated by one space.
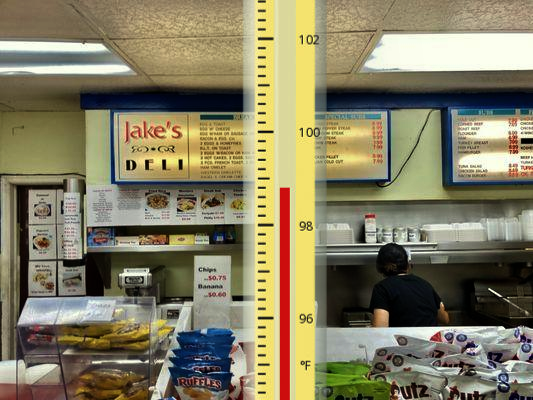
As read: 98.8 °F
